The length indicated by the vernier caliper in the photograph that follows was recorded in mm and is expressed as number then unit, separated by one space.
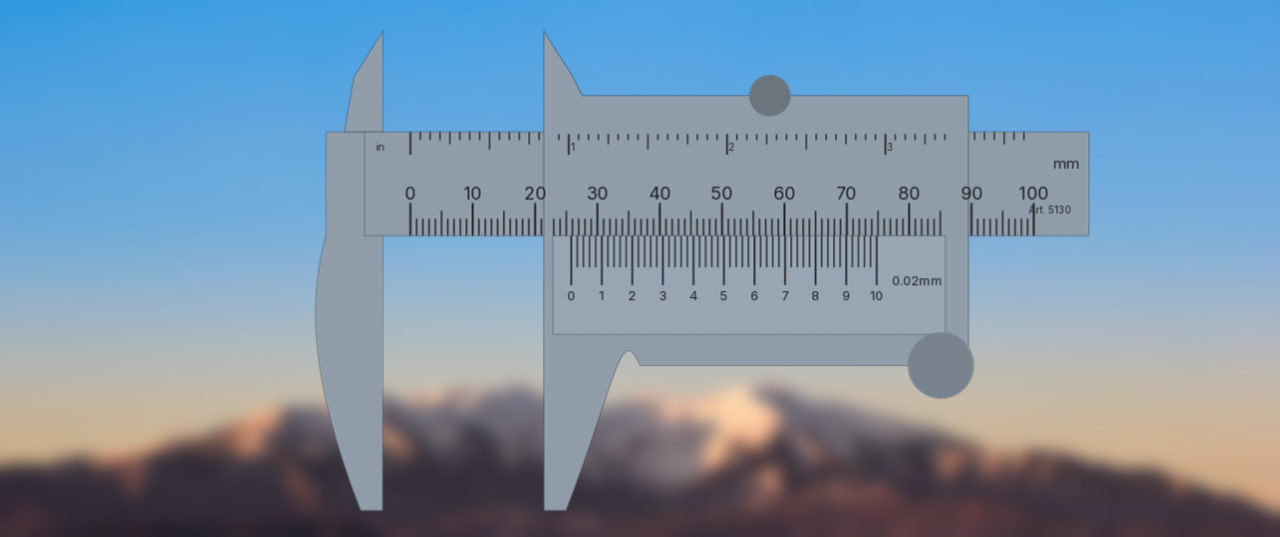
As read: 25.8 mm
